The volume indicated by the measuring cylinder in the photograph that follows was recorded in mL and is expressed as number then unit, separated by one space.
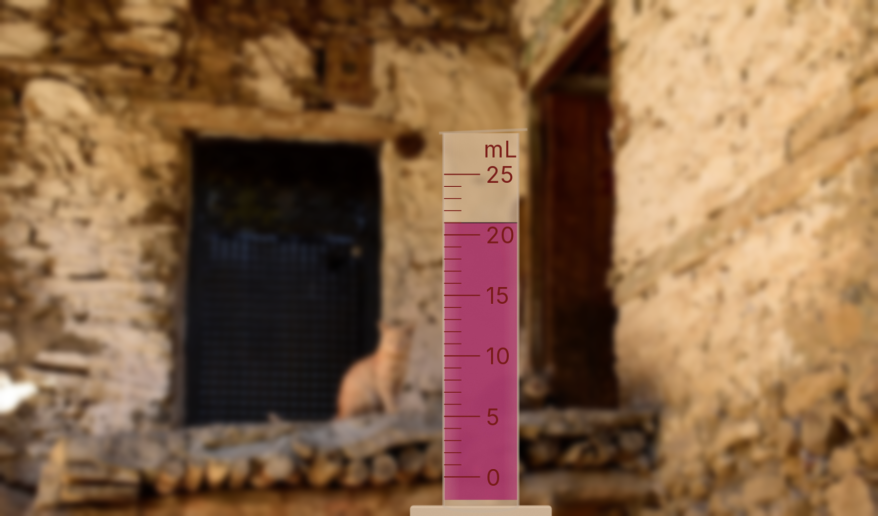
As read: 21 mL
